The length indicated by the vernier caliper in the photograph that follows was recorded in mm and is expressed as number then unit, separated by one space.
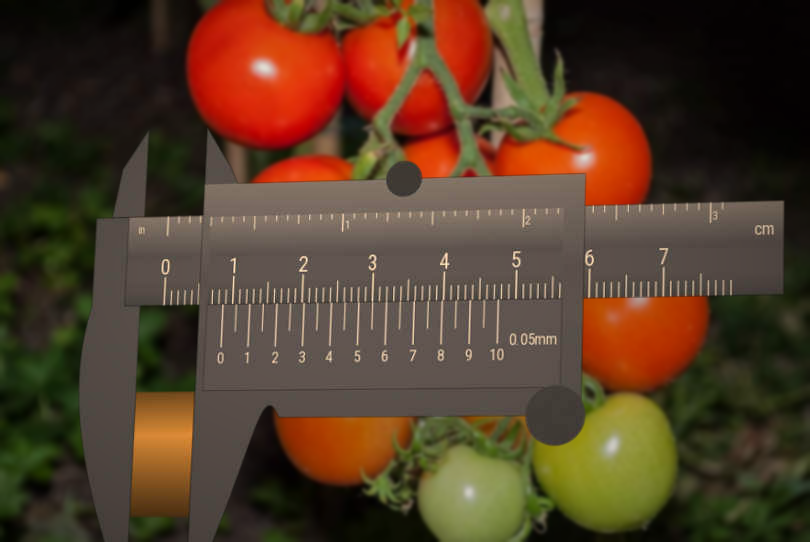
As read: 8.6 mm
